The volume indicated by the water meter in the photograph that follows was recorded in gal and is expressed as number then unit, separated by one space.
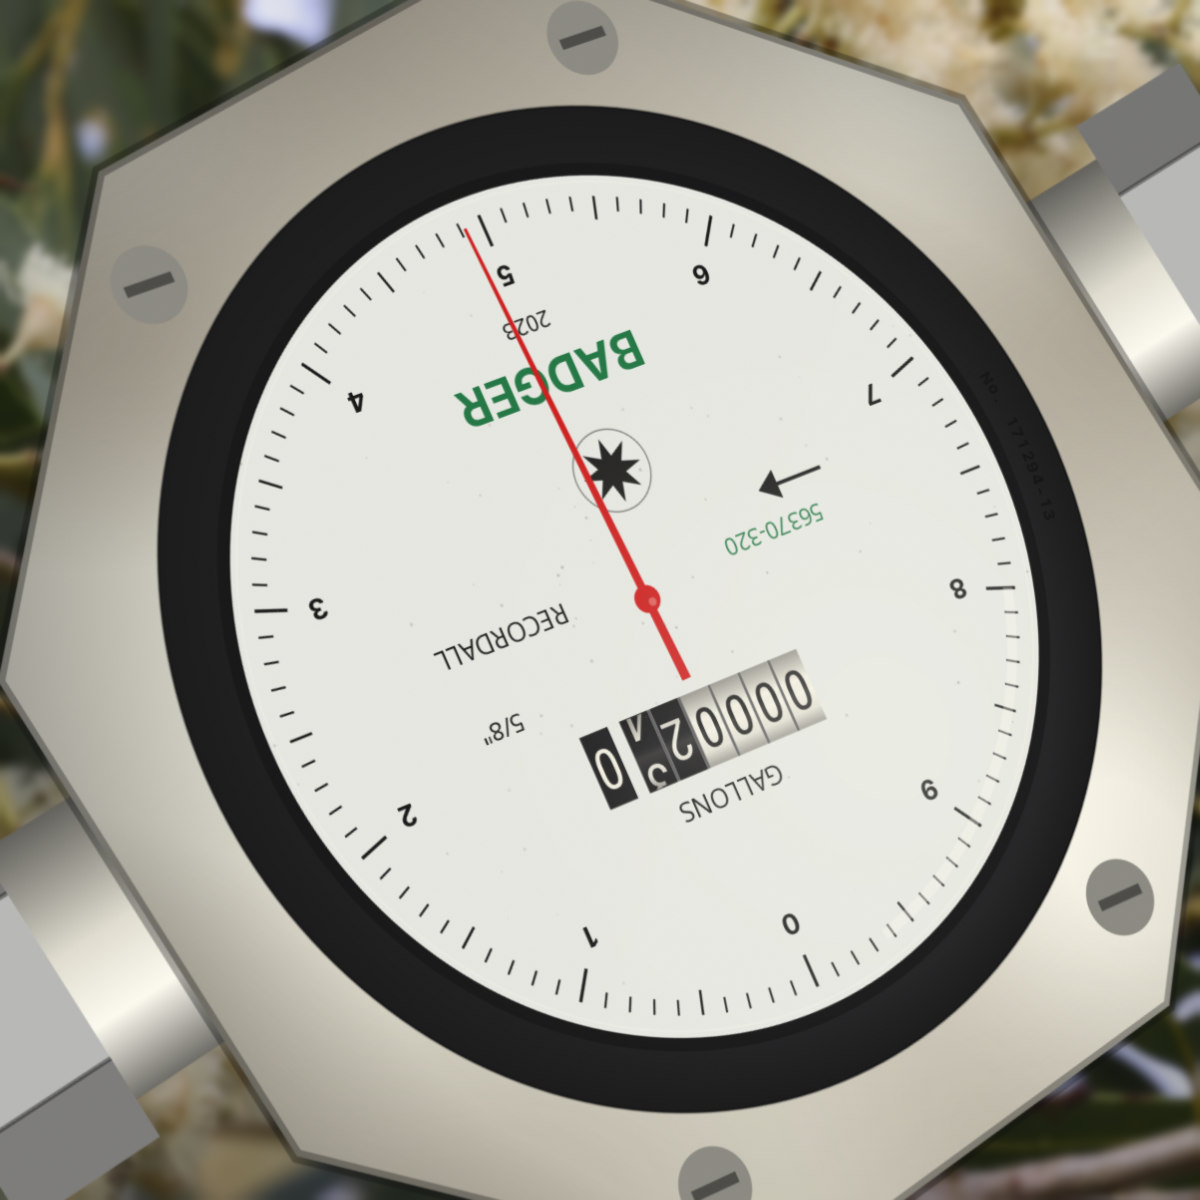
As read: 234.9 gal
